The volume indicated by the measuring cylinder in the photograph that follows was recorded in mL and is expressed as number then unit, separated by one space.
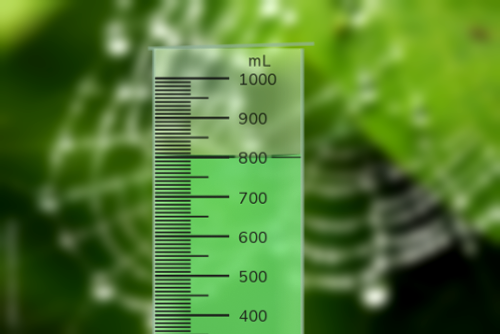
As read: 800 mL
